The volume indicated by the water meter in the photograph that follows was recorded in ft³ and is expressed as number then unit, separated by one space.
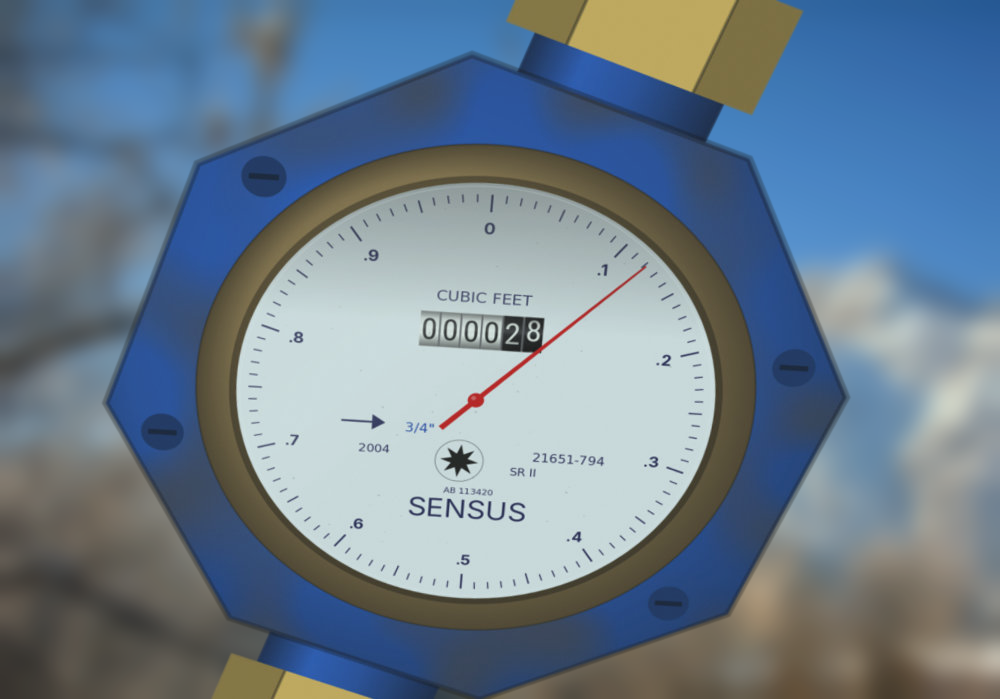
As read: 28.12 ft³
